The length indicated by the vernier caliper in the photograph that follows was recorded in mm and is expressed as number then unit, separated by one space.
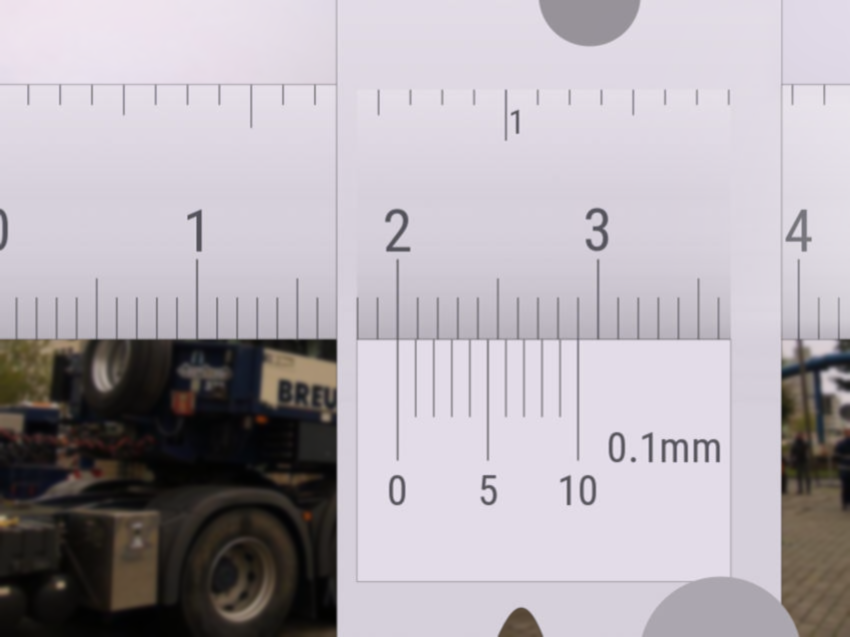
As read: 20.0 mm
